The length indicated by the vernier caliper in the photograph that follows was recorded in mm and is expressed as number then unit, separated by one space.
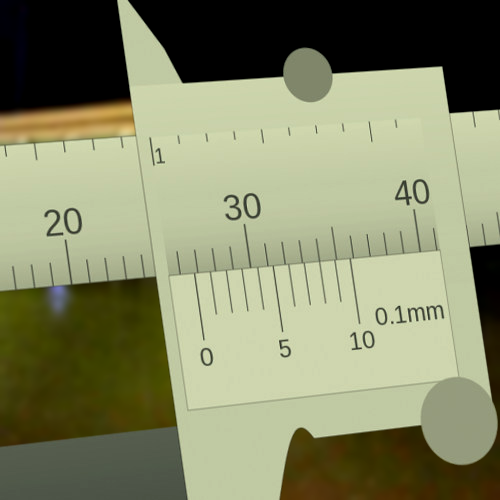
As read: 26.8 mm
